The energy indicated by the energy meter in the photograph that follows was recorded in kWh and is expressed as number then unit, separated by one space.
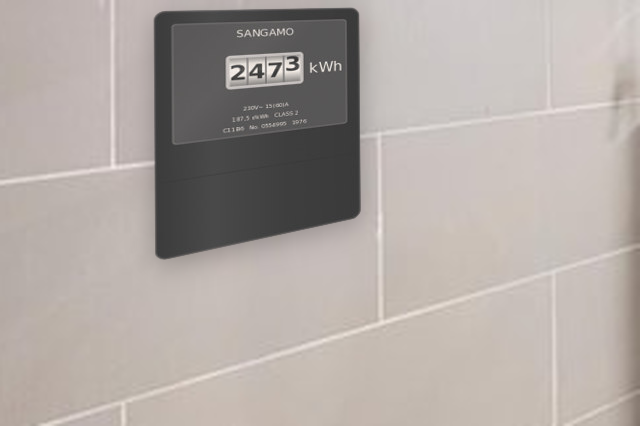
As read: 2473 kWh
